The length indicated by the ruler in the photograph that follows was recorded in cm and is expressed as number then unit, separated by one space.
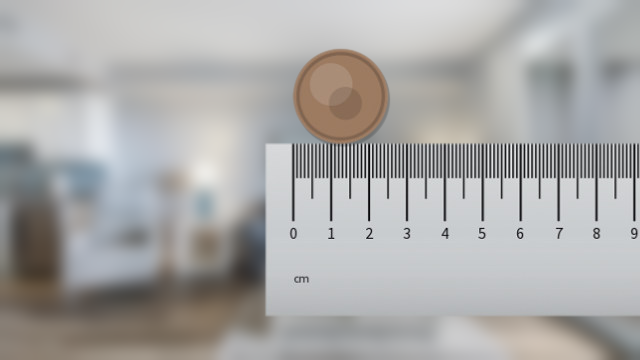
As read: 2.5 cm
